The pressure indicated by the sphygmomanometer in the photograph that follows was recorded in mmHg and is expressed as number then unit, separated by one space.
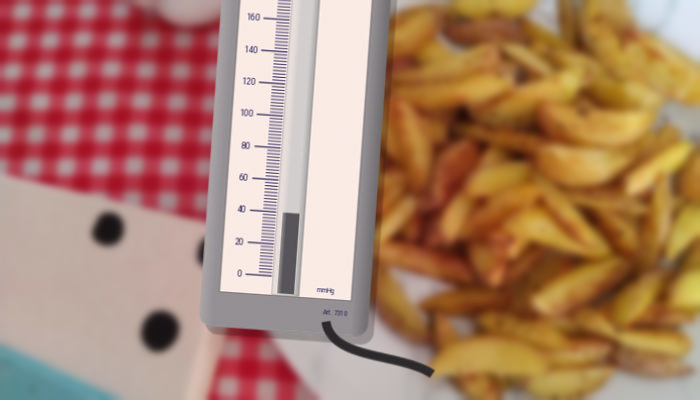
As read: 40 mmHg
